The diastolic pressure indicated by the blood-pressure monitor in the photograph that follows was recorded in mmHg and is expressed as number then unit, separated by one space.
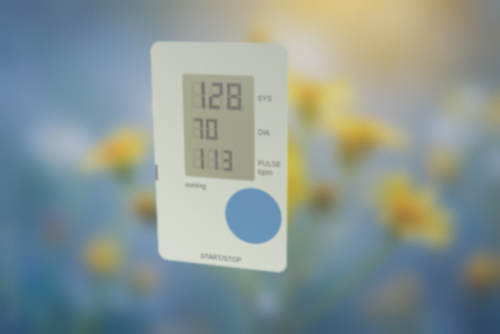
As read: 70 mmHg
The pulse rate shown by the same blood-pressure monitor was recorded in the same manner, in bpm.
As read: 113 bpm
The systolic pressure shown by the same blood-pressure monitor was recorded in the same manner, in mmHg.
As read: 128 mmHg
